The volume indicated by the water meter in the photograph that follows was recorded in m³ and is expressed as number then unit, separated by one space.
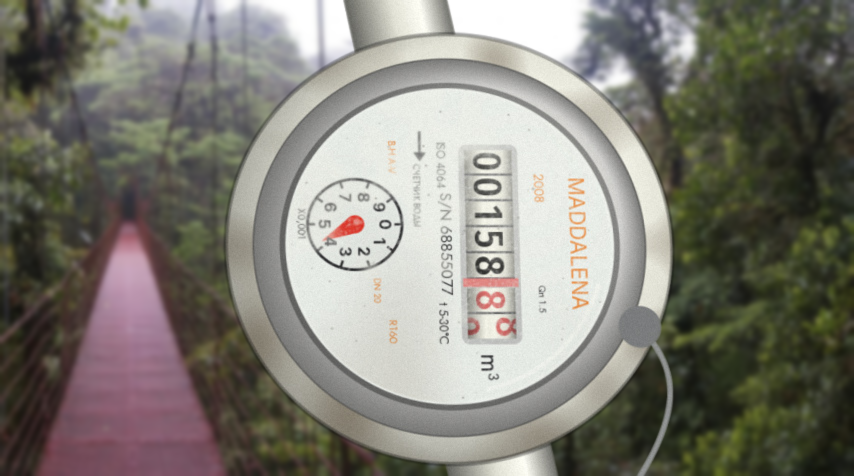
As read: 158.884 m³
